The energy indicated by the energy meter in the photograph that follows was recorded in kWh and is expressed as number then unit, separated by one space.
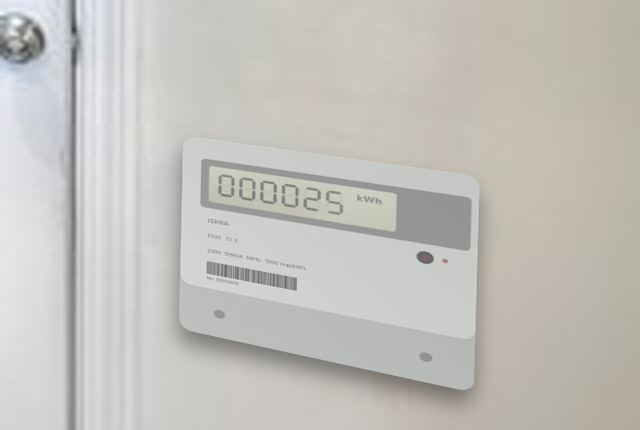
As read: 25 kWh
